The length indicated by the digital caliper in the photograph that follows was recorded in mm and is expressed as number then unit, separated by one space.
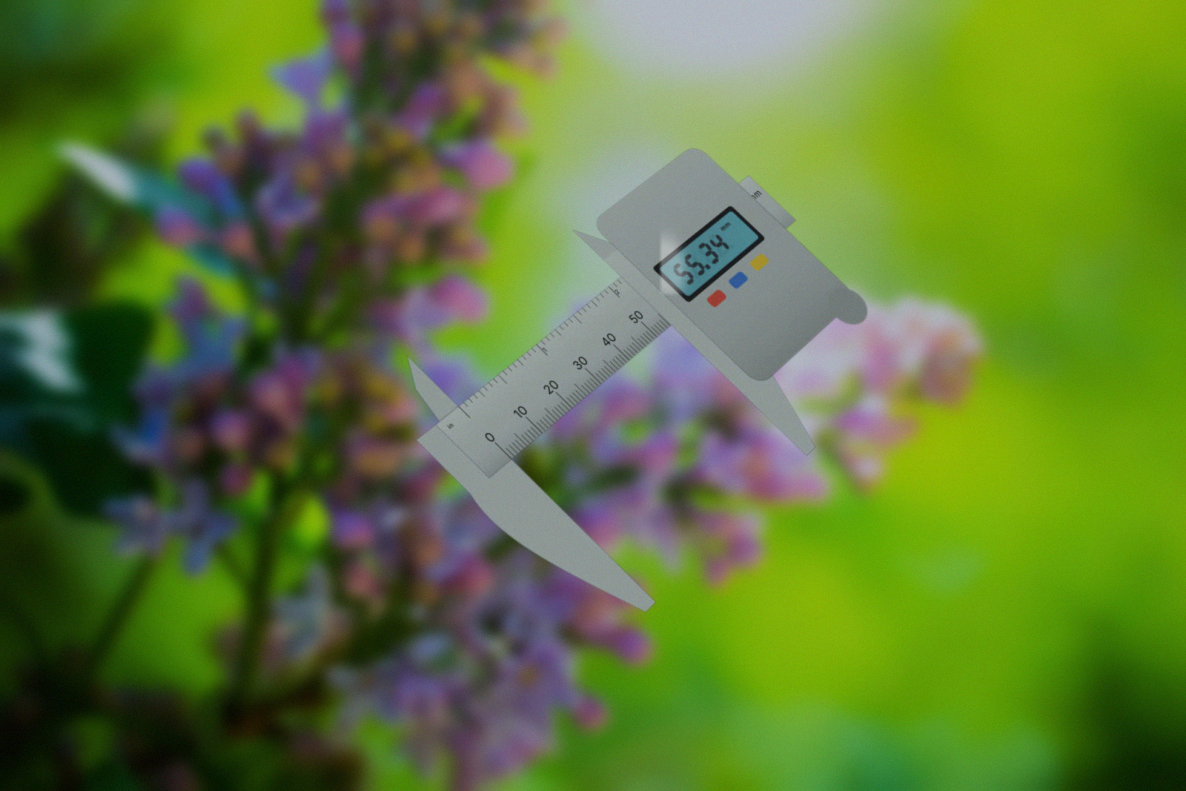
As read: 55.34 mm
